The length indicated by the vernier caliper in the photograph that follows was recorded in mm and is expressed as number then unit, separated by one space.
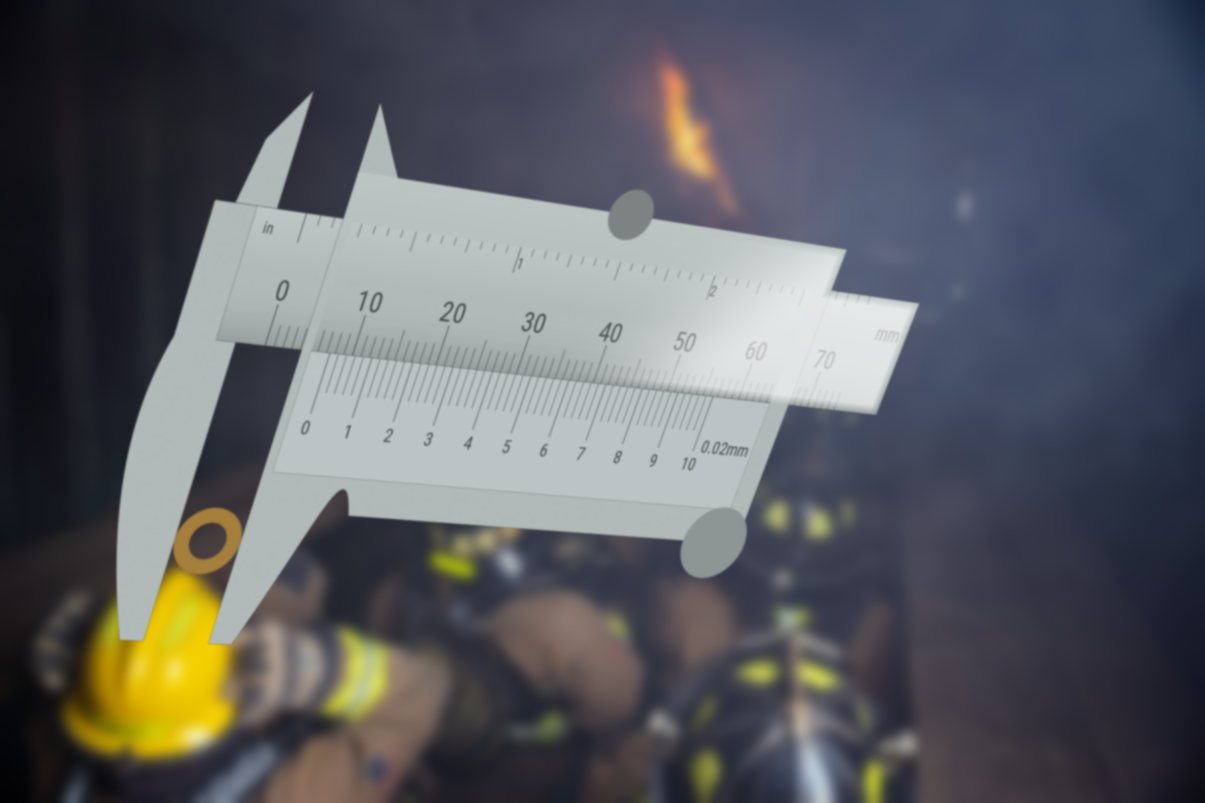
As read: 7.4 mm
